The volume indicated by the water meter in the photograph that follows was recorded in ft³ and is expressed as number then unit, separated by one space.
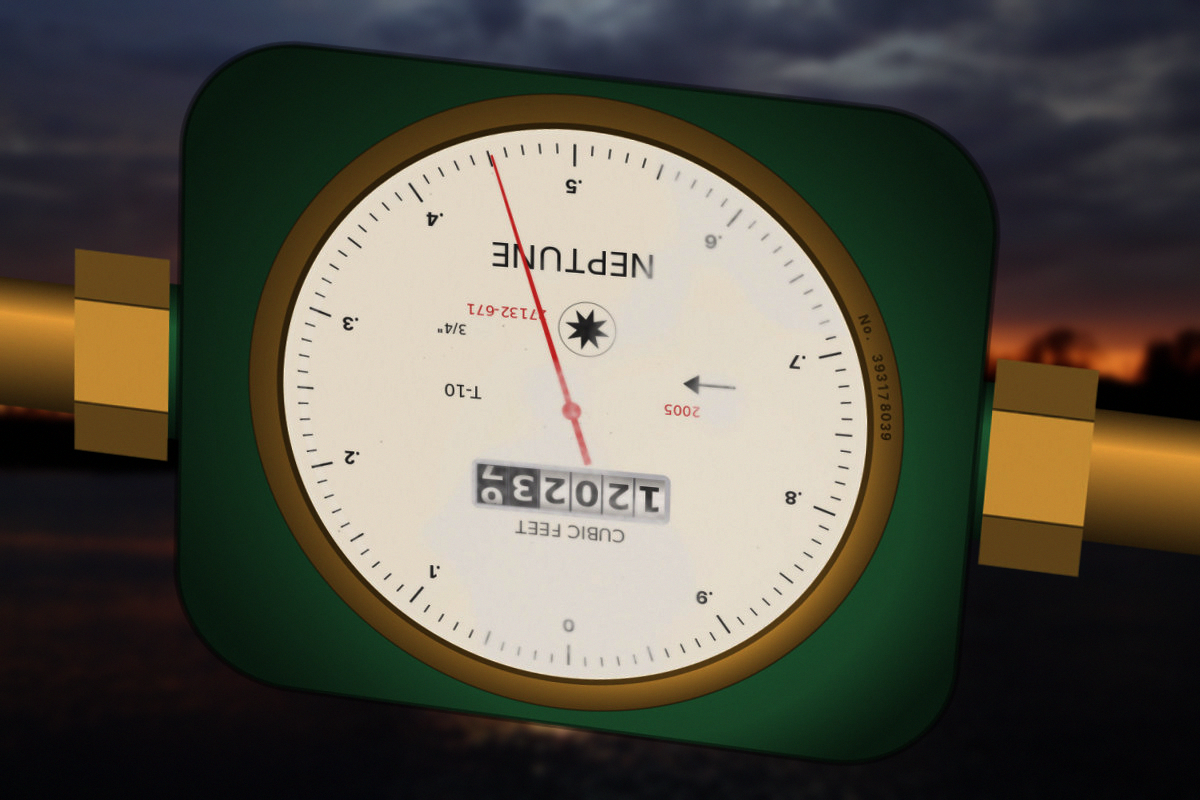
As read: 120236.45 ft³
